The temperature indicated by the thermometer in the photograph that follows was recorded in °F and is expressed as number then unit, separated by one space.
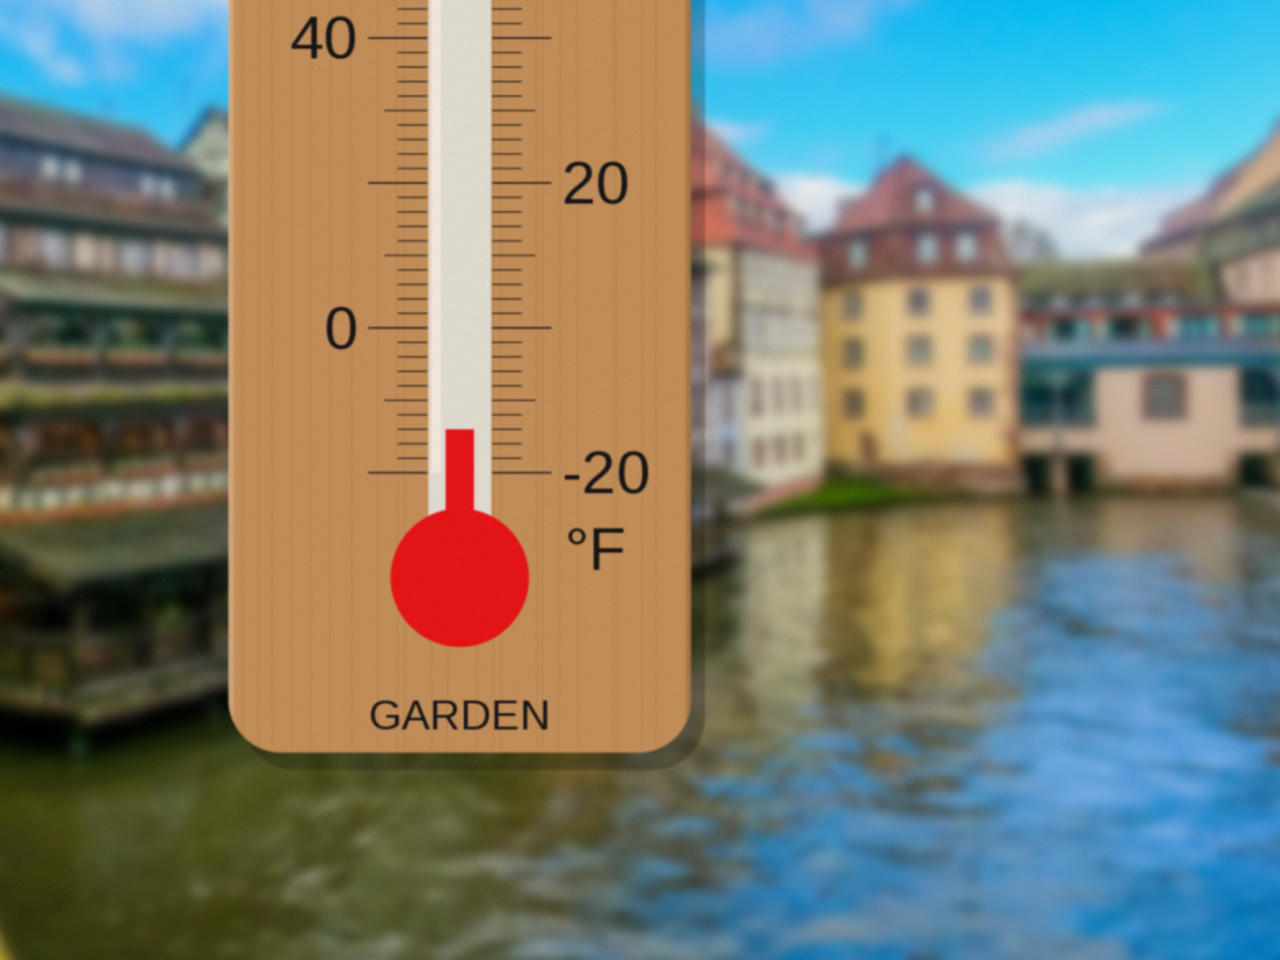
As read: -14 °F
